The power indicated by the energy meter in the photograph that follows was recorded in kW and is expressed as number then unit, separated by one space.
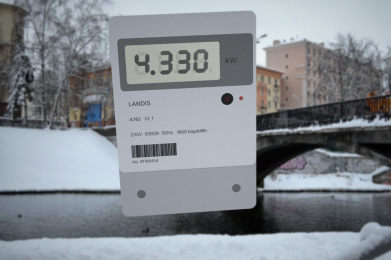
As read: 4.330 kW
